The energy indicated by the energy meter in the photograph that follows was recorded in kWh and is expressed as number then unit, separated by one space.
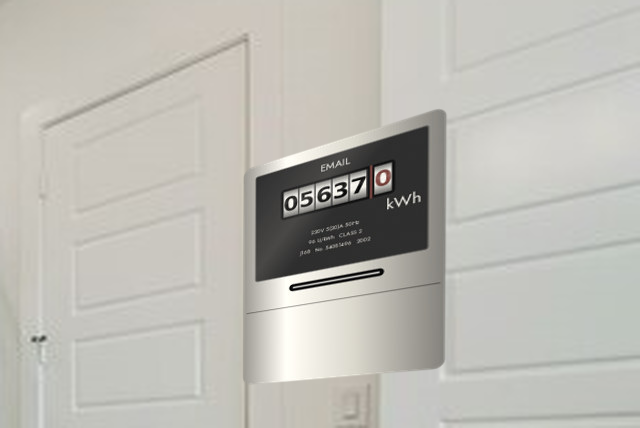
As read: 5637.0 kWh
